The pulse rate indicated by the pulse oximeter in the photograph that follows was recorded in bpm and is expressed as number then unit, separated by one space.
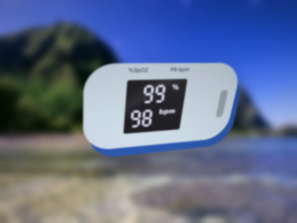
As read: 98 bpm
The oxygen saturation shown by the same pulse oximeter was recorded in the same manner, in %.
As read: 99 %
